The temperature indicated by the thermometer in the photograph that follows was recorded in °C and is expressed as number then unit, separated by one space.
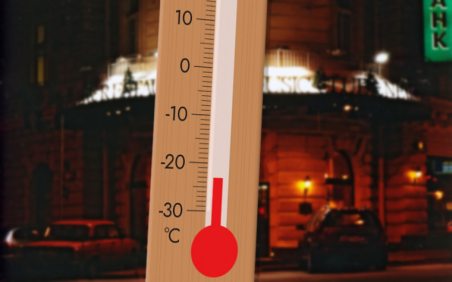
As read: -23 °C
